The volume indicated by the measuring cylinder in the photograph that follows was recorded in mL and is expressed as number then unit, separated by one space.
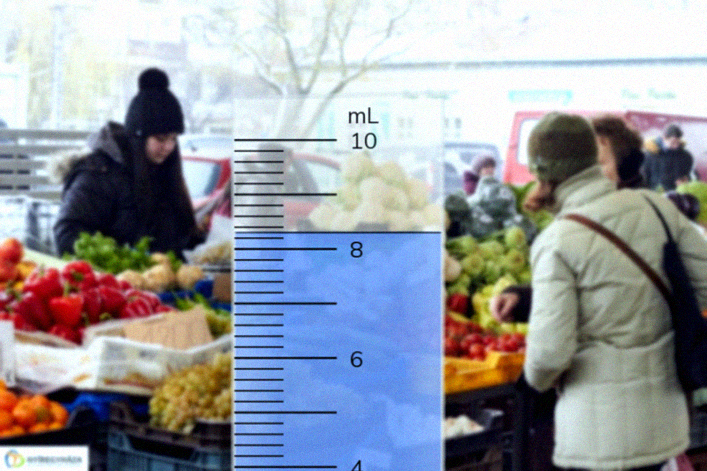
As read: 8.3 mL
